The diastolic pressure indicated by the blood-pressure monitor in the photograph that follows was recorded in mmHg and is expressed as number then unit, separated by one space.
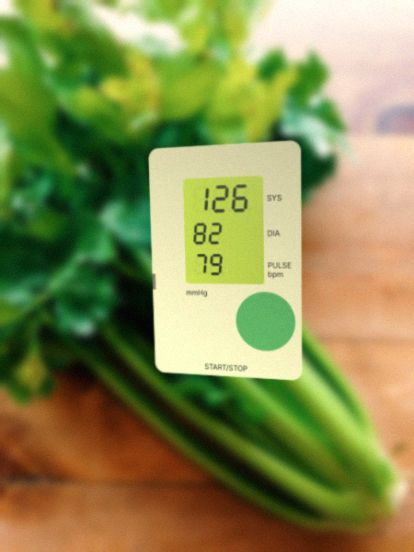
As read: 82 mmHg
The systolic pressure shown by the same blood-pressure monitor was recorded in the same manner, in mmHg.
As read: 126 mmHg
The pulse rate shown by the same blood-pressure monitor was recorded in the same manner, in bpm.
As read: 79 bpm
